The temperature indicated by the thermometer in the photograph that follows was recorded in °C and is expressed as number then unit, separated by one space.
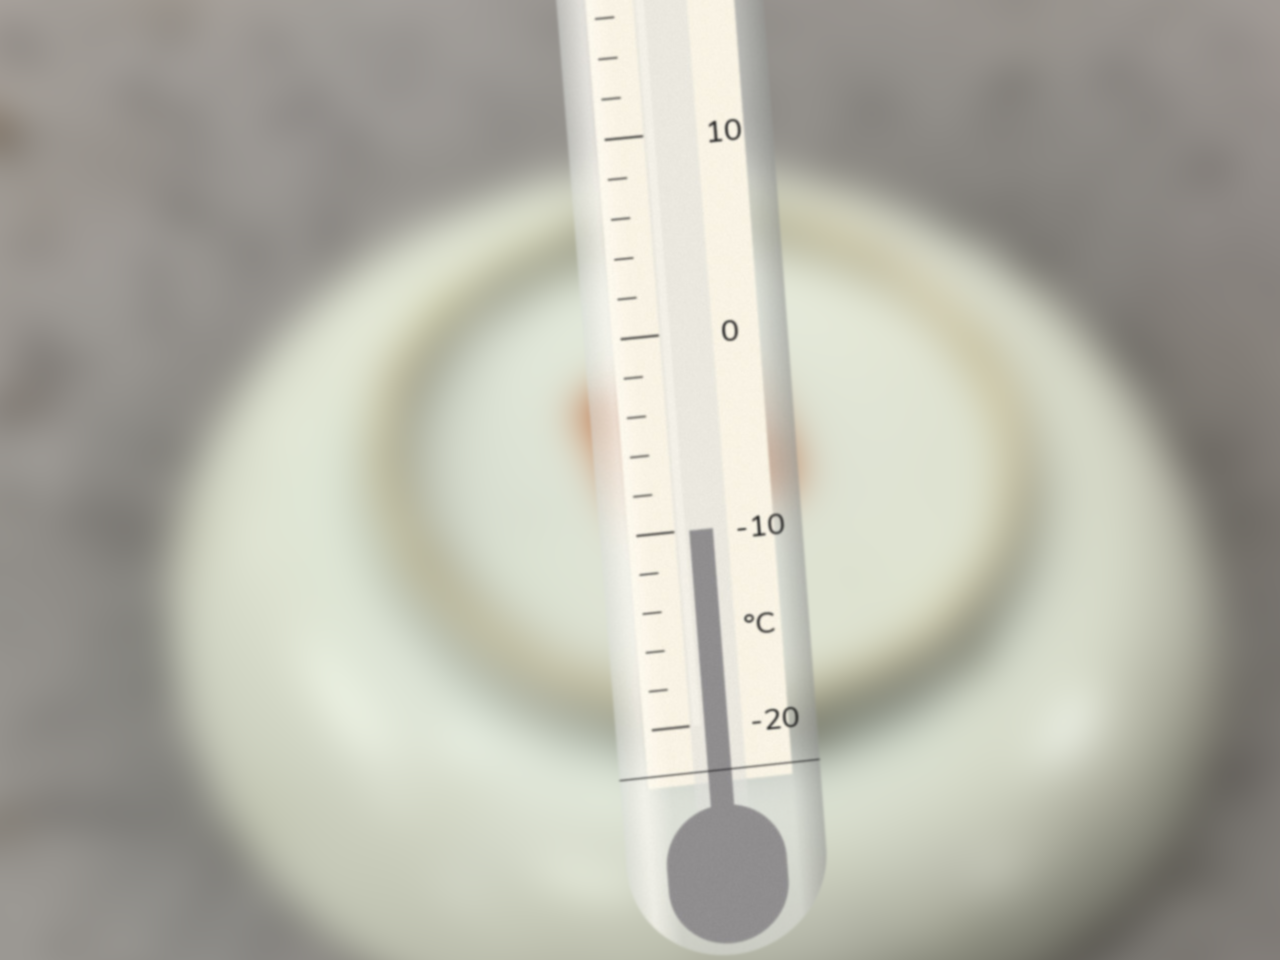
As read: -10 °C
